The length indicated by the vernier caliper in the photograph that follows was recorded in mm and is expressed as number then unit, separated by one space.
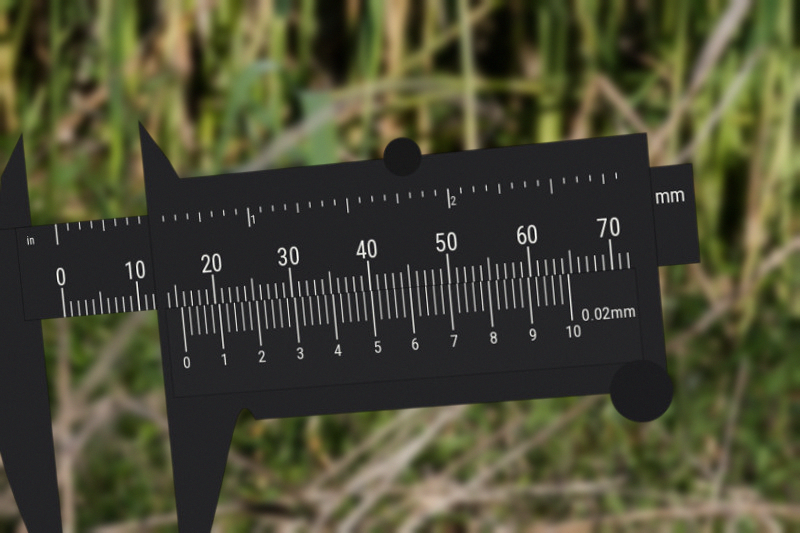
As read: 15.6 mm
